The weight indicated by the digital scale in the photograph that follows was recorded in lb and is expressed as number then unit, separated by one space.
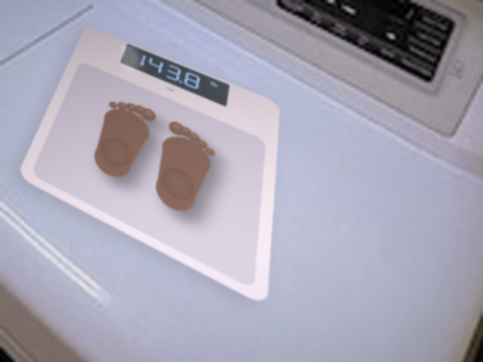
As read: 143.8 lb
